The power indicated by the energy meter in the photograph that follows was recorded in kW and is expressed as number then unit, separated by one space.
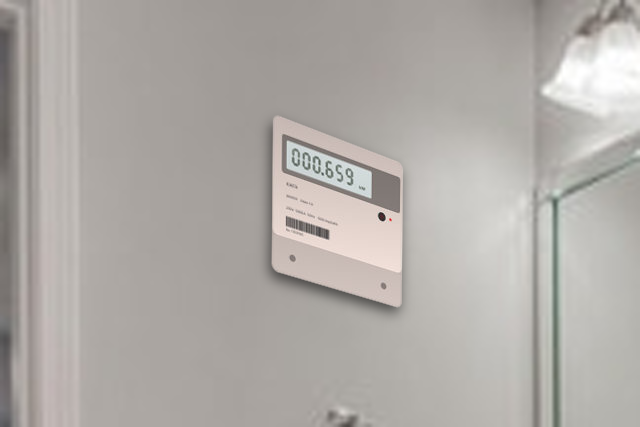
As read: 0.659 kW
